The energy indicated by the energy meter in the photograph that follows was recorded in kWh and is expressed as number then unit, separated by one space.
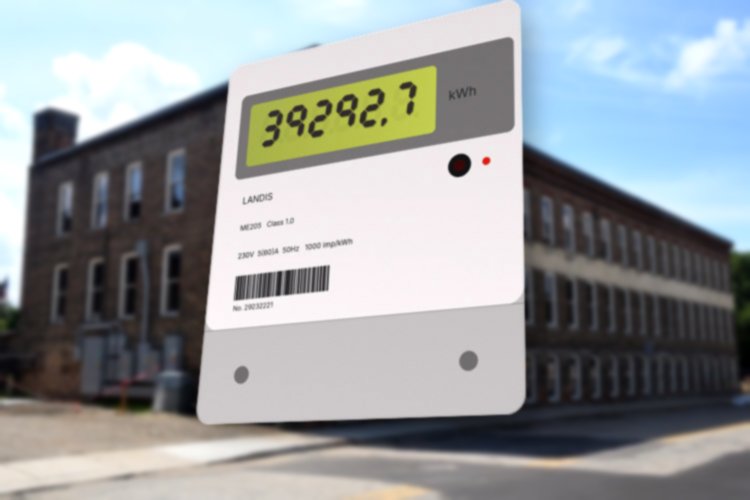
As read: 39292.7 kWh
